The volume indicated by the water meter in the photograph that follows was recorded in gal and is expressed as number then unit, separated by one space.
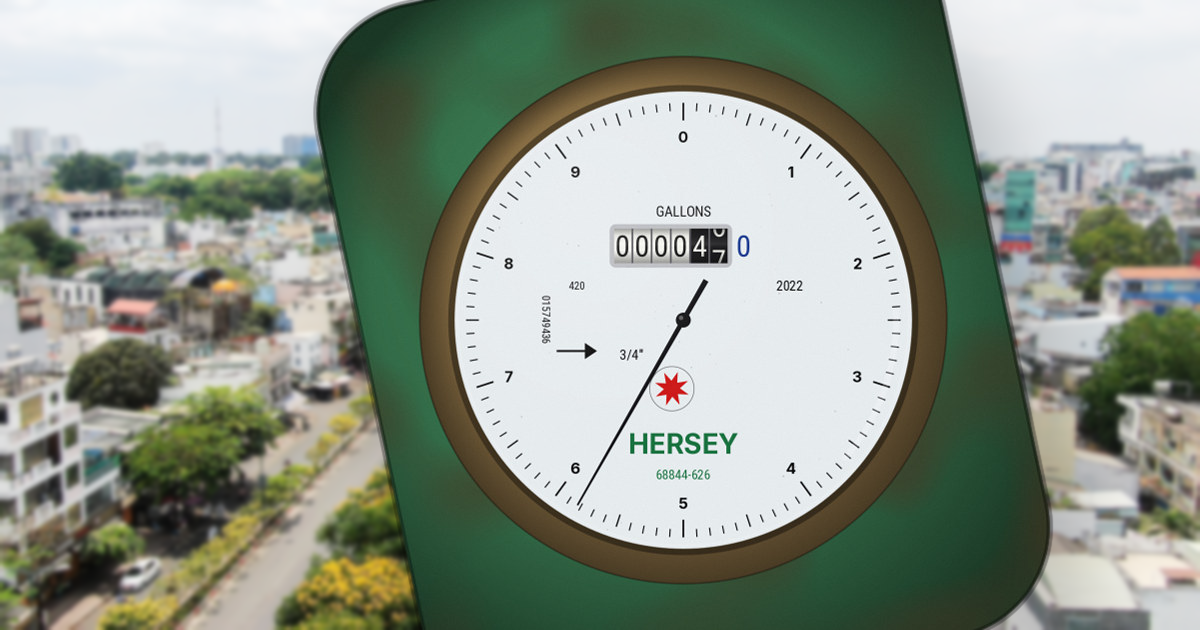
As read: 465.8 gal
